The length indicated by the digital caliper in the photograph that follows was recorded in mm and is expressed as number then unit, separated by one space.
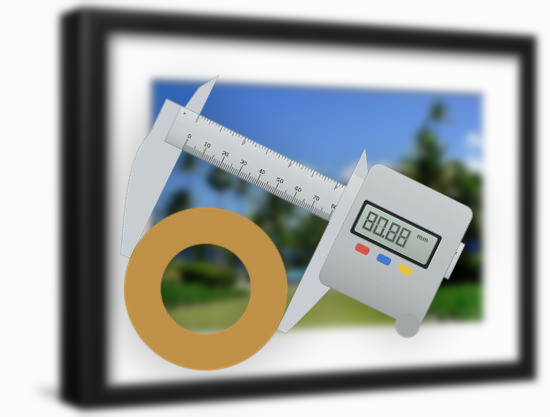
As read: 80.88 mm
